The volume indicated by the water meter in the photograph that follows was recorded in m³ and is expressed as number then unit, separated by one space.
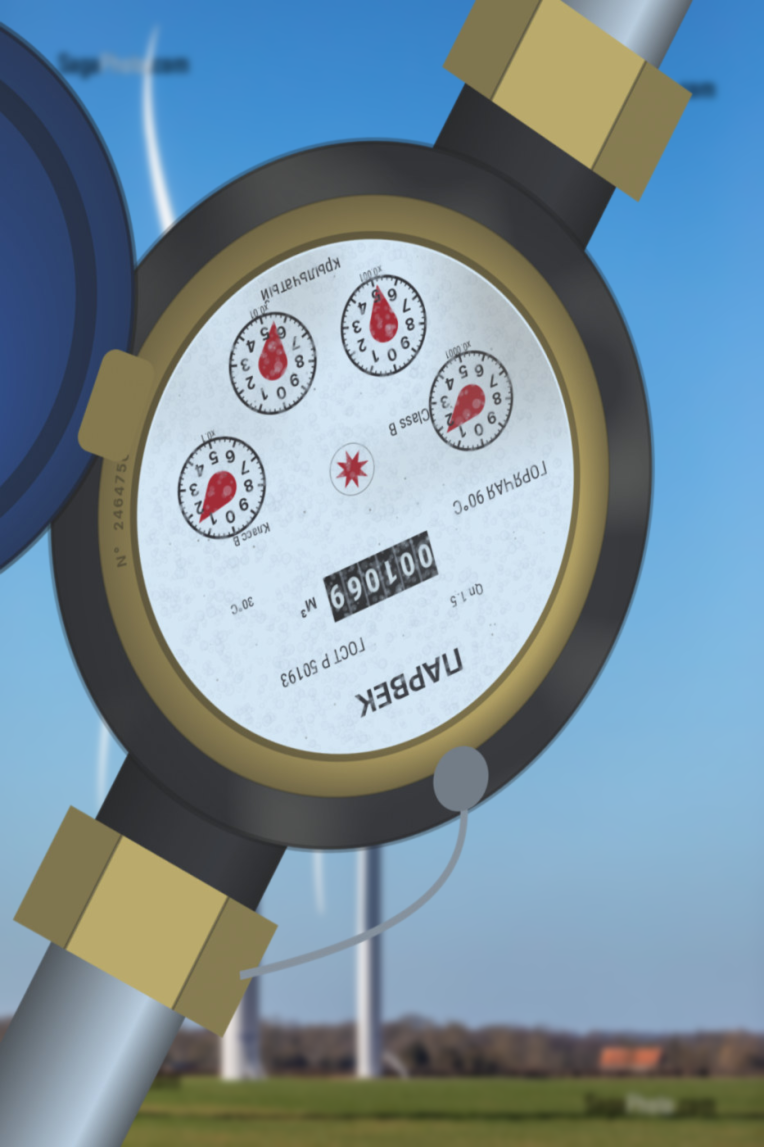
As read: 1069.1551 m³
